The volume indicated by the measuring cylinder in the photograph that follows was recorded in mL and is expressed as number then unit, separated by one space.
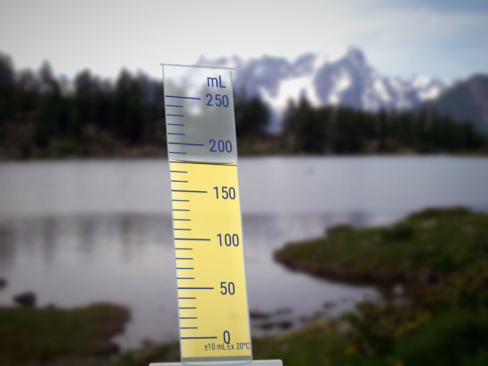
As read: 180 mL
